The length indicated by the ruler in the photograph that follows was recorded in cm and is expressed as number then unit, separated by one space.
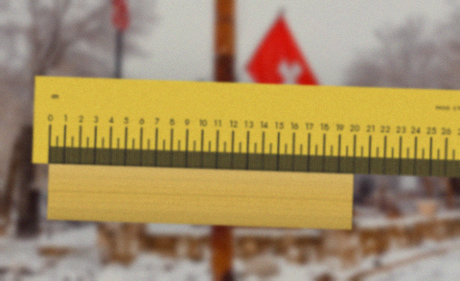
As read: 20 cm
